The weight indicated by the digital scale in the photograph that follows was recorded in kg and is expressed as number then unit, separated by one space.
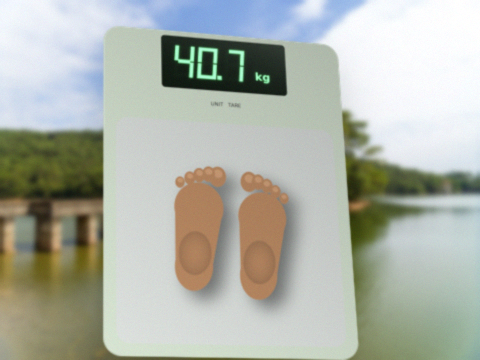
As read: 40.7 kg
